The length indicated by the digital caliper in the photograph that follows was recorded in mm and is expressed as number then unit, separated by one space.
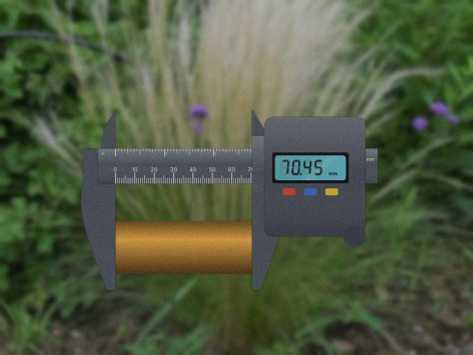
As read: 70.45 mm
